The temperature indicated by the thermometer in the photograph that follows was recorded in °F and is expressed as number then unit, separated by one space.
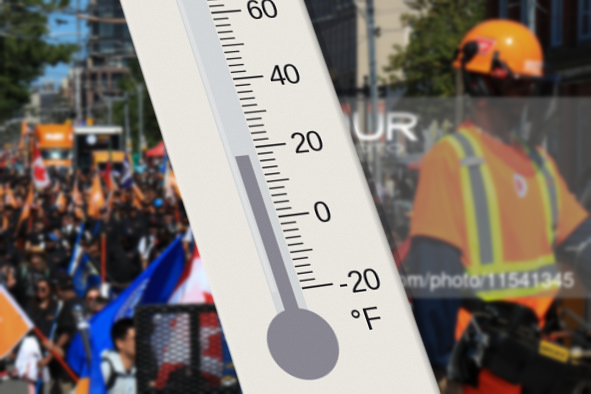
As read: 18 °F
